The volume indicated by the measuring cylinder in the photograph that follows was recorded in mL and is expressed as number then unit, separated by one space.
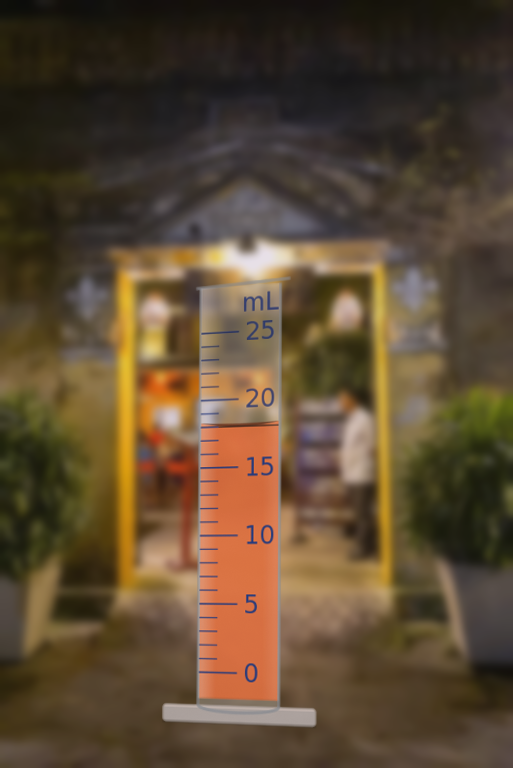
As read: 18 mL
